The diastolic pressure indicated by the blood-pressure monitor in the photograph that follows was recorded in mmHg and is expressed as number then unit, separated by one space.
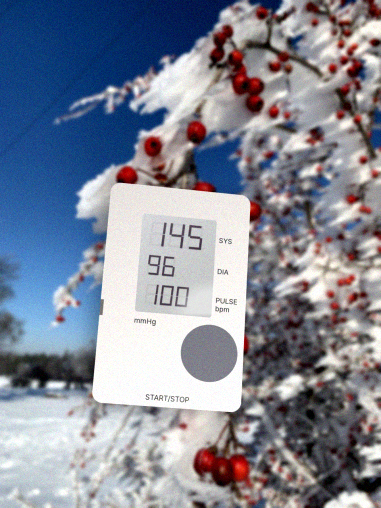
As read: 96 mmHg
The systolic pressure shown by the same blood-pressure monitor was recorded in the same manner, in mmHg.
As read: 145 mmHg
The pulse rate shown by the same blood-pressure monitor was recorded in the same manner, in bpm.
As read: 100 bpm
